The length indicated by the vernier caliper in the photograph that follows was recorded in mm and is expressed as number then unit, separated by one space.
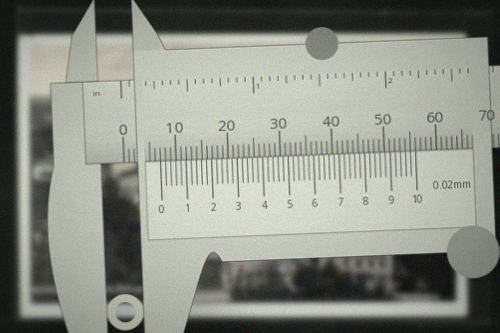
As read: 7.0 mm
